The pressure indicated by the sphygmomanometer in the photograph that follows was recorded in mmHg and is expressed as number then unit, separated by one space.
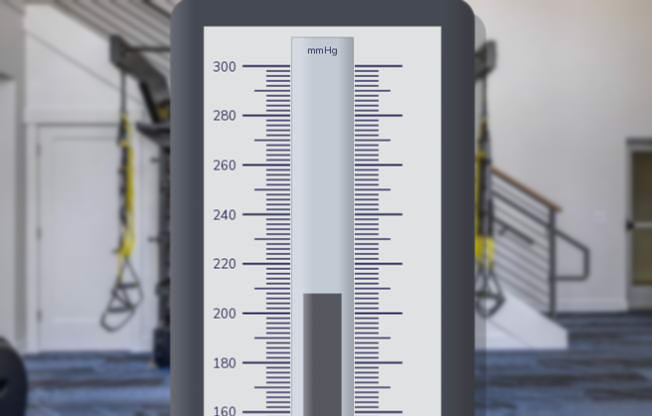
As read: 208 mmHg
